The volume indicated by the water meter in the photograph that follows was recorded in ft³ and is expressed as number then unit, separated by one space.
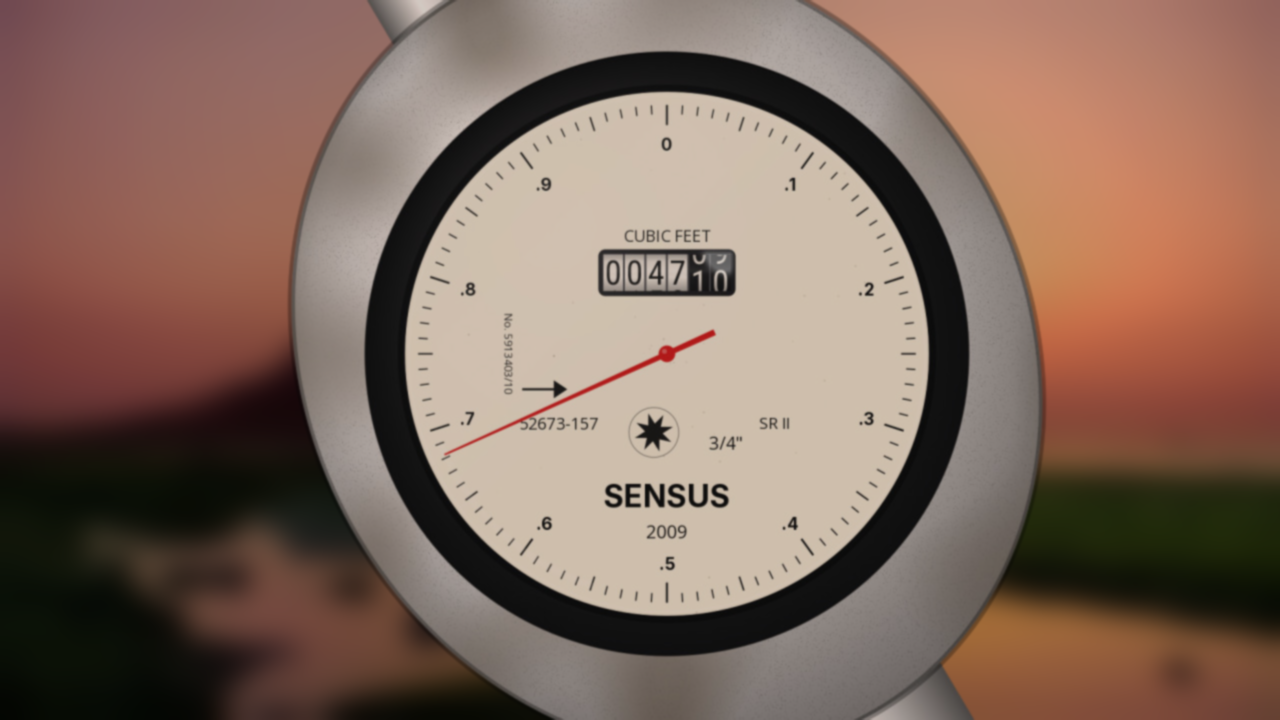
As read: 4709.68 ft³
